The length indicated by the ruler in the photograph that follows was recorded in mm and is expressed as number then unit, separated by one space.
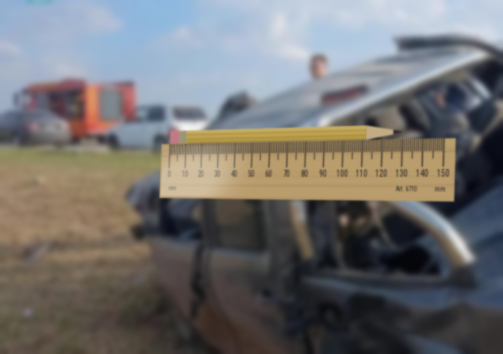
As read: 130 mm
